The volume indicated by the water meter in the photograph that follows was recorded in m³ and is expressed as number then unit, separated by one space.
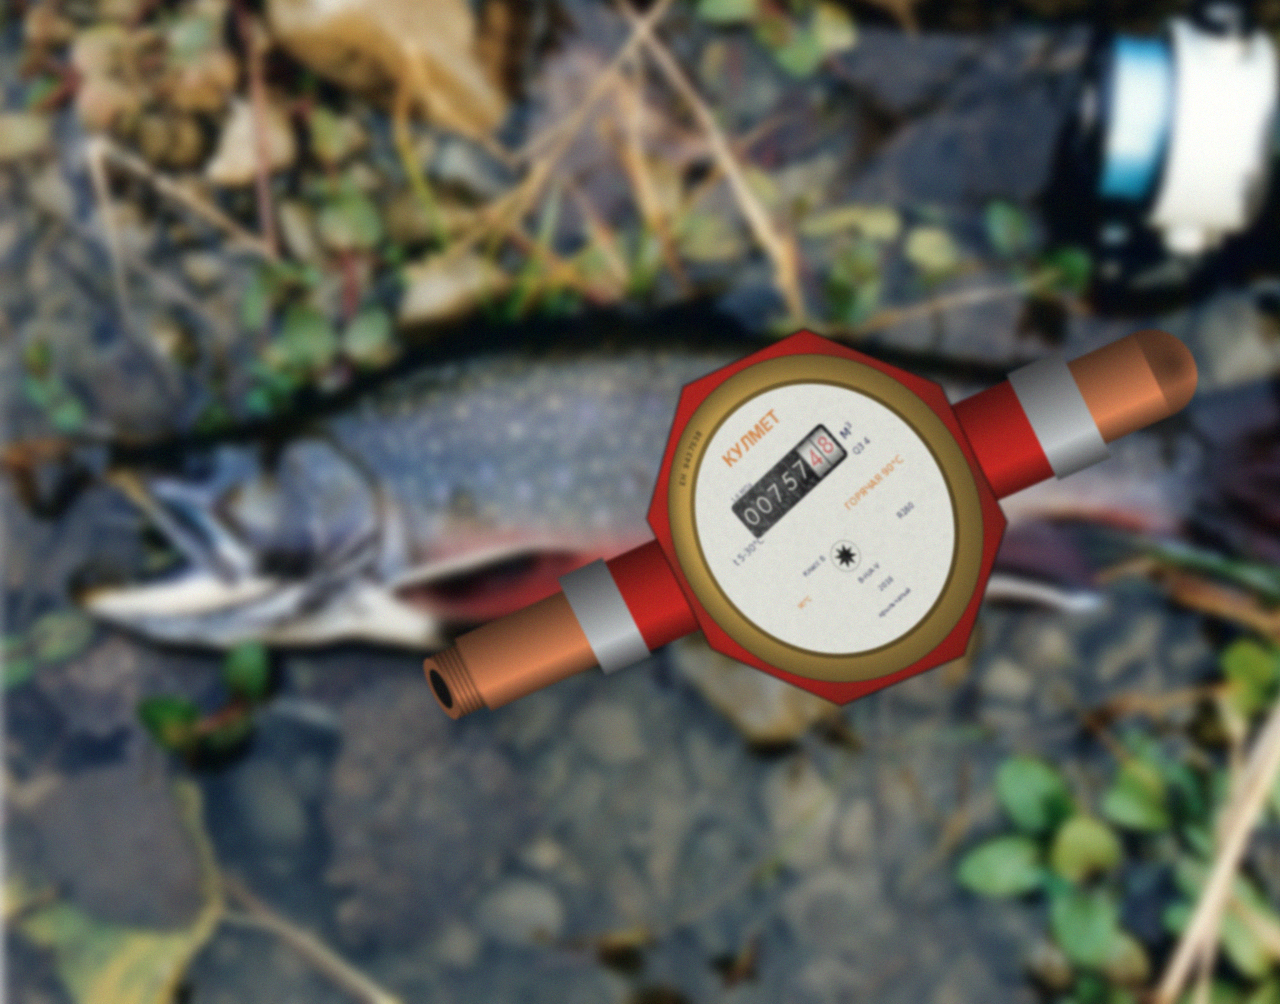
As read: 757.48 m³
